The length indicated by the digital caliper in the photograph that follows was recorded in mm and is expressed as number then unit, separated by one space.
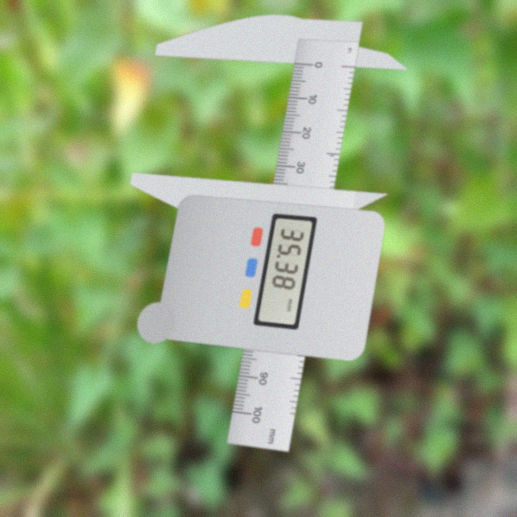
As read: 35.38 mm
